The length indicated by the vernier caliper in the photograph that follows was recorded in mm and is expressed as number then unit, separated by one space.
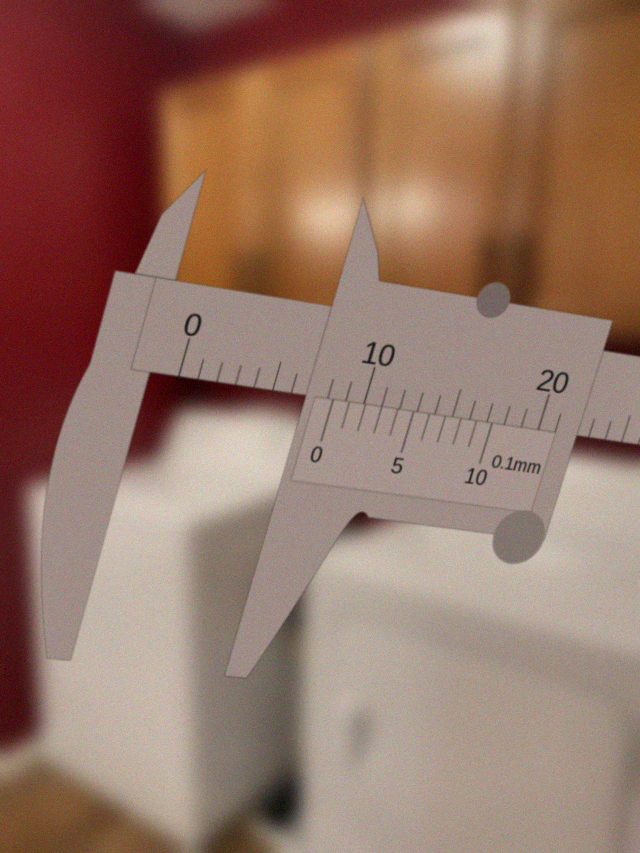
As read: 8.3 mm
